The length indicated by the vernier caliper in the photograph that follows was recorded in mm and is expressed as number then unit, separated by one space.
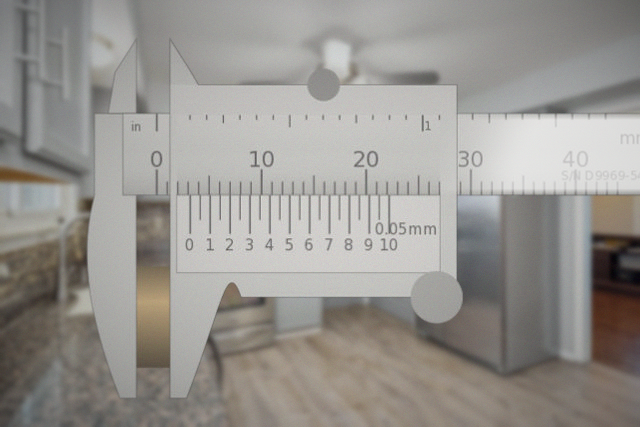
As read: 3.2 mm
